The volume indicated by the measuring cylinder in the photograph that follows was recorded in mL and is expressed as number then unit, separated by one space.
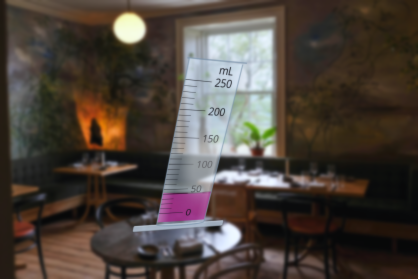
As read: 40 mL
